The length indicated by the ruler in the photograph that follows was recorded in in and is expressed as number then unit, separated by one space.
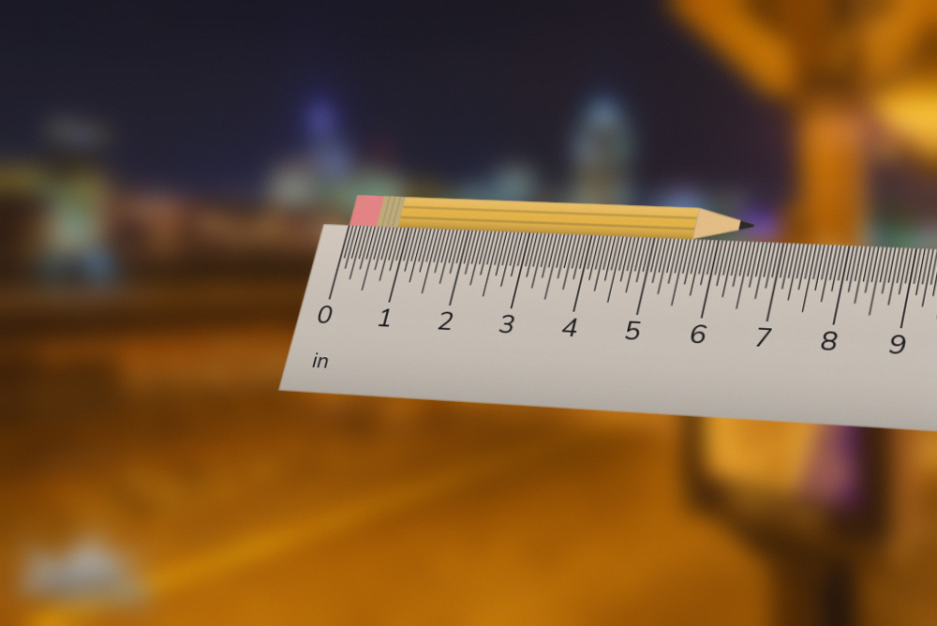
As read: 6.5 in
